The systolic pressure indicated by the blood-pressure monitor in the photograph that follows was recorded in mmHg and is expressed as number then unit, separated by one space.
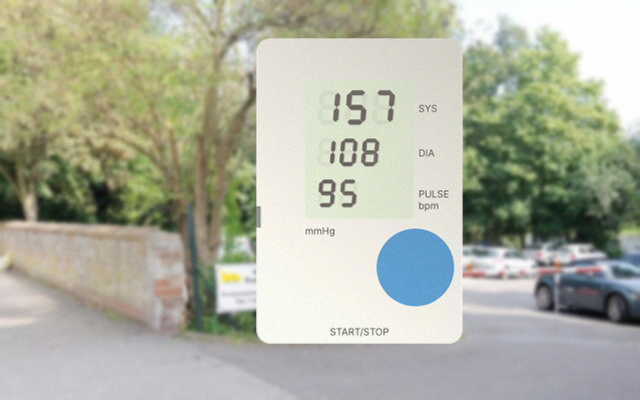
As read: 157 mmHg
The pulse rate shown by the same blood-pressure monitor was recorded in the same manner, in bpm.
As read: 95 bpm
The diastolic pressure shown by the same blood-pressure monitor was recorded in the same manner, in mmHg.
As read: 108 mmHg
